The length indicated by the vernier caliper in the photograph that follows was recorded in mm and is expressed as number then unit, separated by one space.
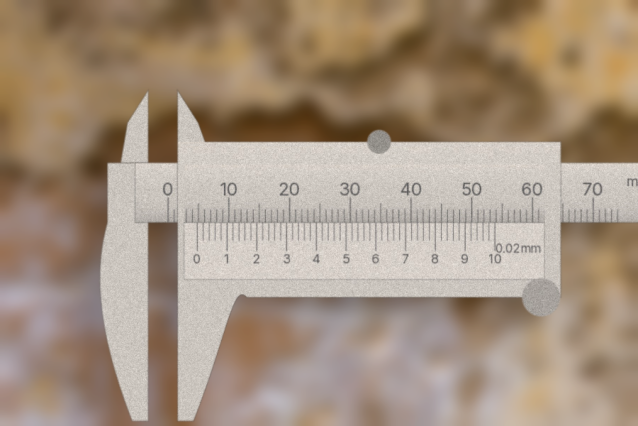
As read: 4.8 mm
